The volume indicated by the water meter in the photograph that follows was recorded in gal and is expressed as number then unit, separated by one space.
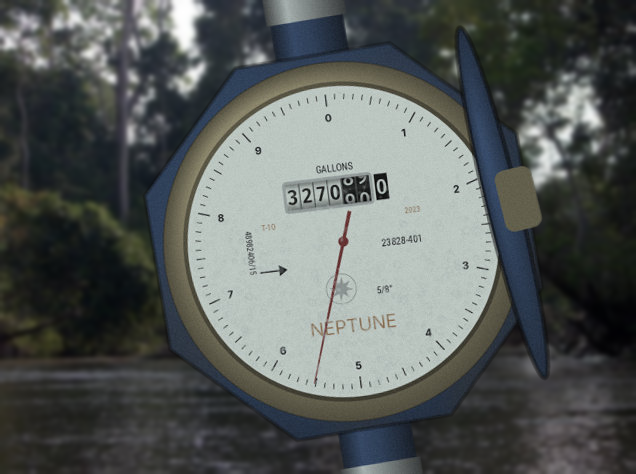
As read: 3270895.5 gal
